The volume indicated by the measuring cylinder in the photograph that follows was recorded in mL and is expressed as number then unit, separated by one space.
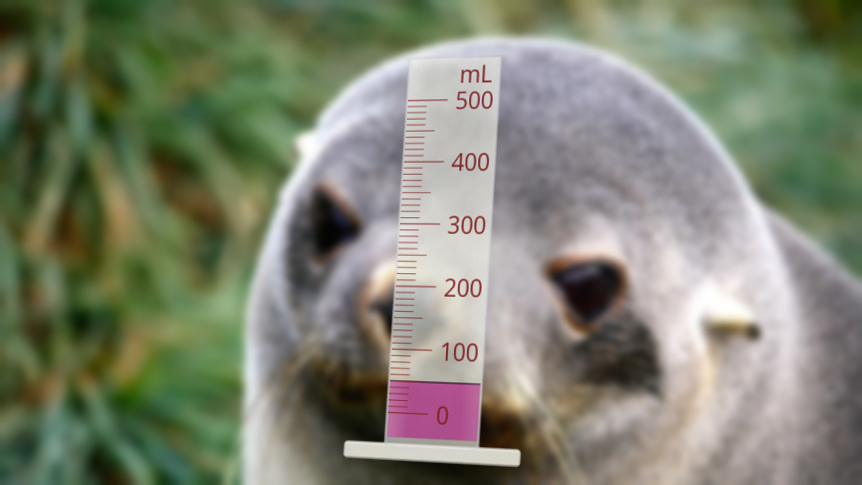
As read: 50 mL
